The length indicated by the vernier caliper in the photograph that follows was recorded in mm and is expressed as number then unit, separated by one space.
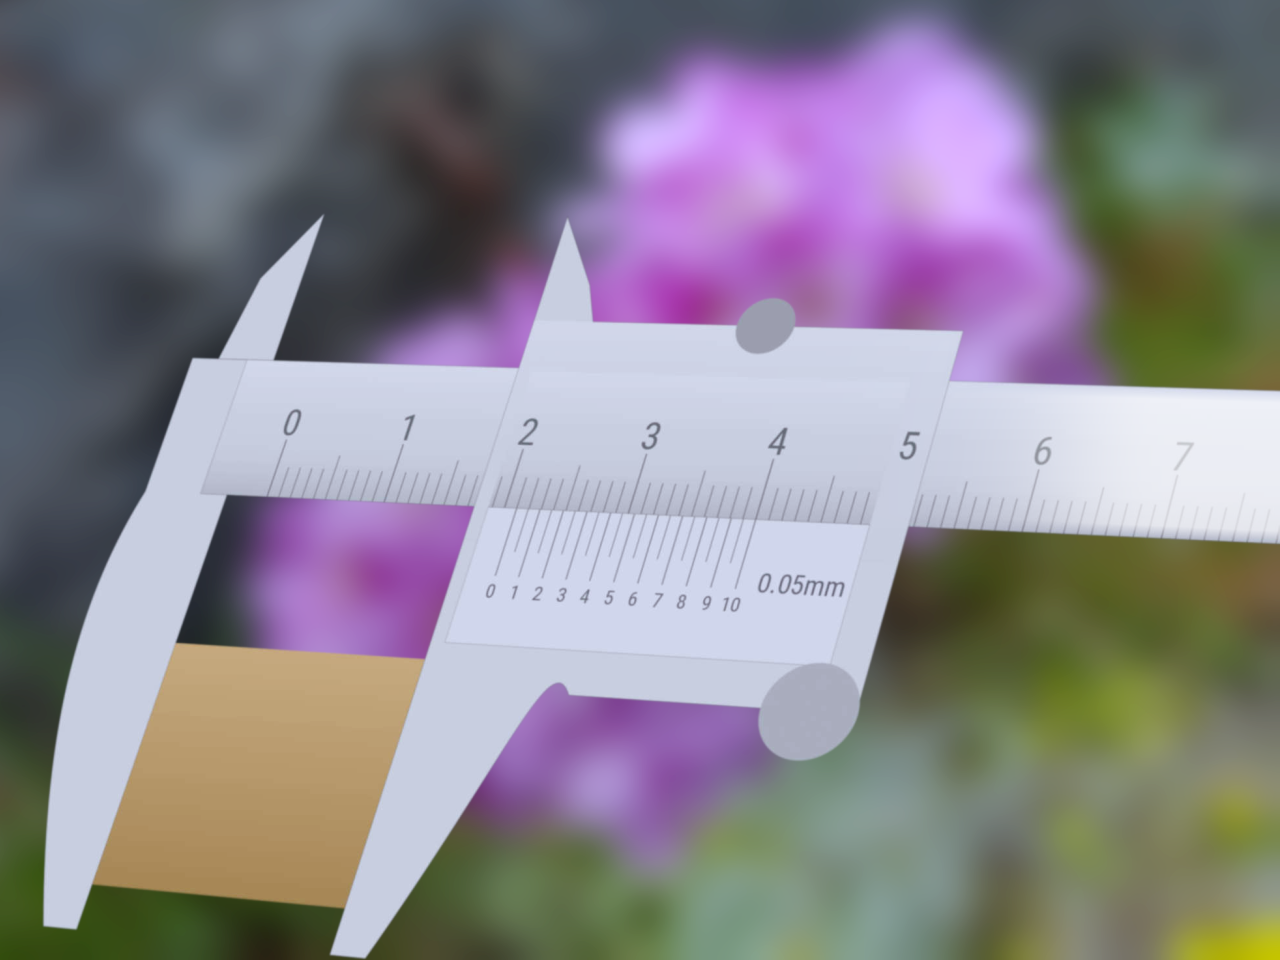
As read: 21.0 mm
